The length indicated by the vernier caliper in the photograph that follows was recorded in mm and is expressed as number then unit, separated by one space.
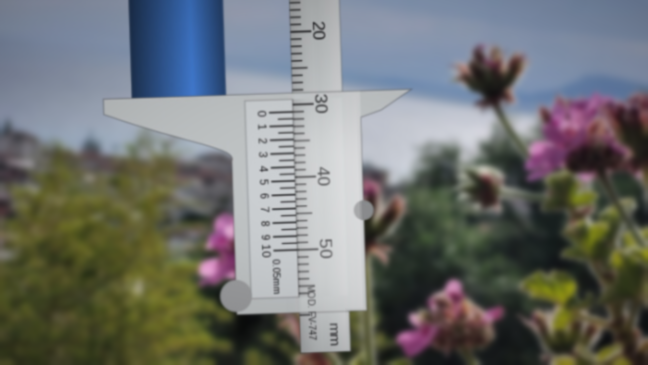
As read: 31.0 mm
